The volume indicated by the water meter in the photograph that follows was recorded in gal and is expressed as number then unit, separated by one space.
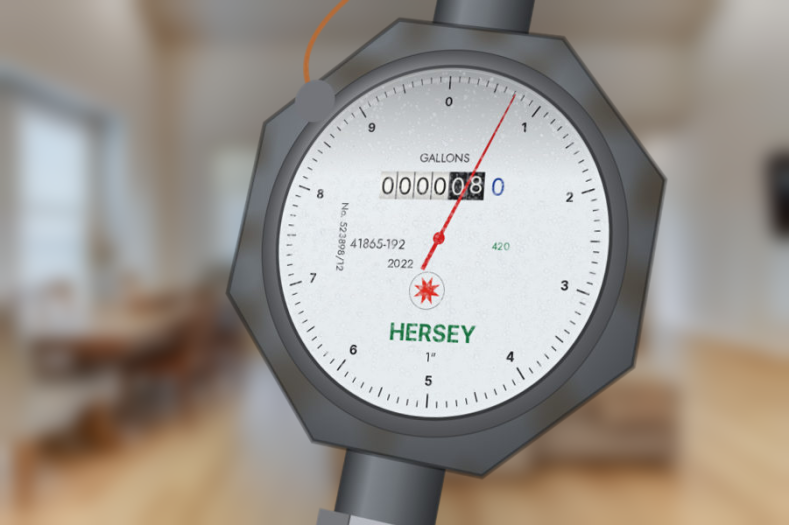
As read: 80.7 gal
